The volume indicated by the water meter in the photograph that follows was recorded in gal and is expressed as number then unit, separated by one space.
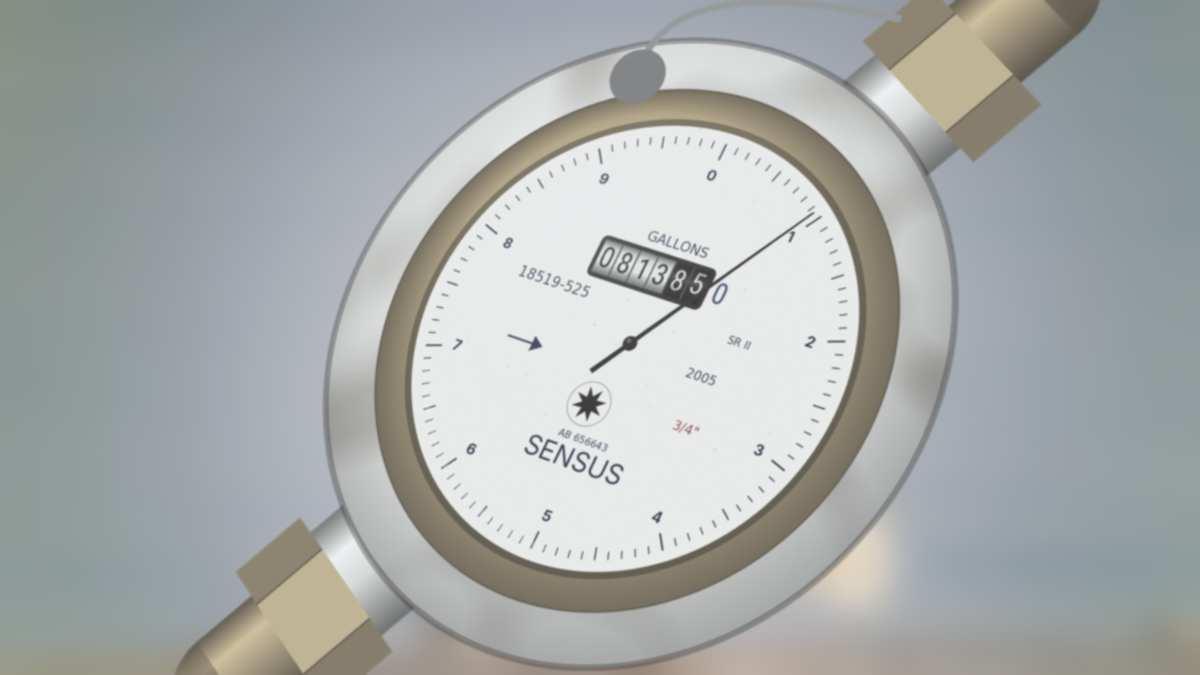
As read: 813850.9 gal
